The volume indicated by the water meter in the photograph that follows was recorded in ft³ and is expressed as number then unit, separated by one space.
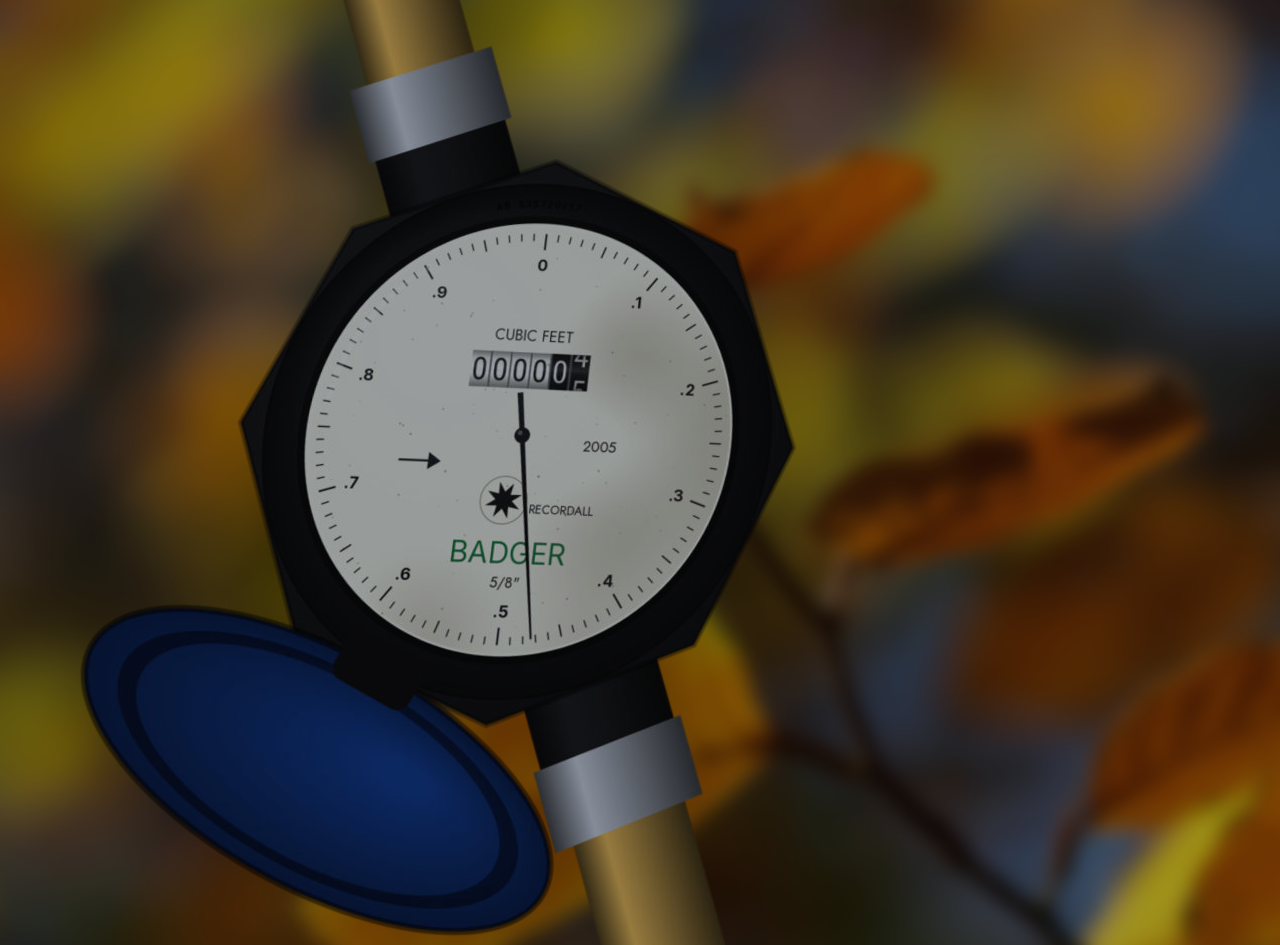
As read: 4.47 ft³
